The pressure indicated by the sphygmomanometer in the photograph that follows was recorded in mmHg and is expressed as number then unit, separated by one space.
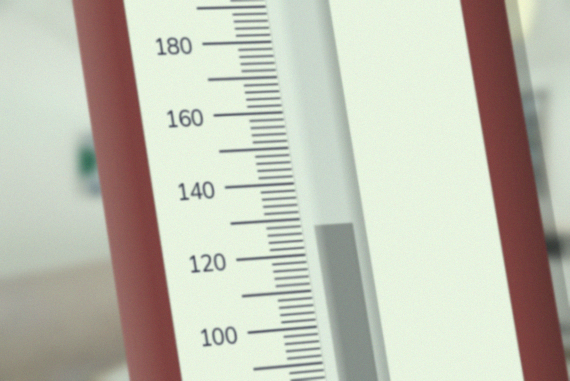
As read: 128 mmHg
